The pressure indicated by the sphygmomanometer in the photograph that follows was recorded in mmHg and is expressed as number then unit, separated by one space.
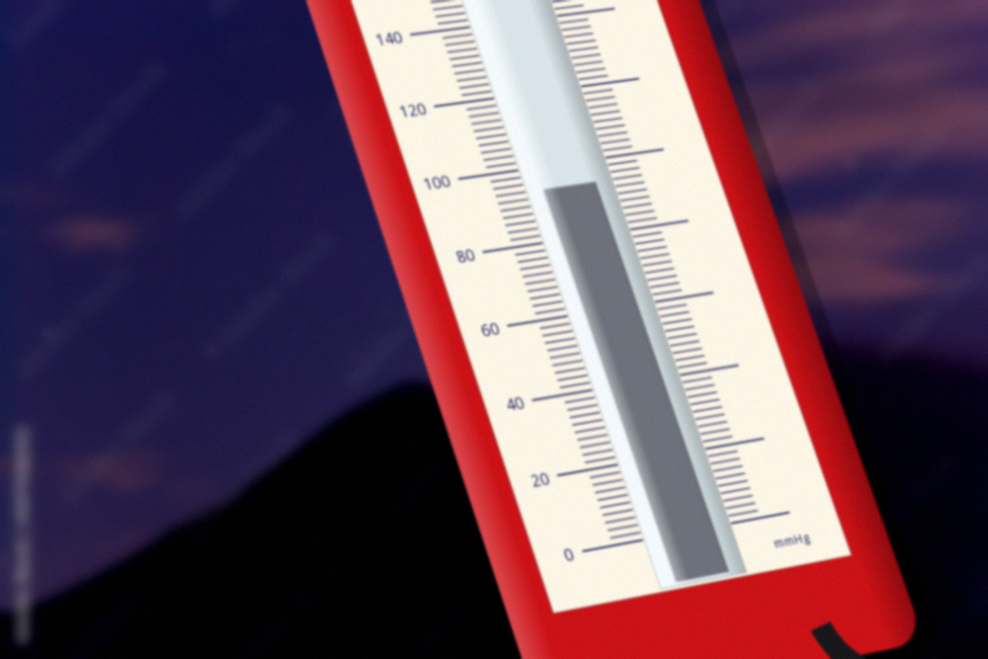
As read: 94 mmHg
